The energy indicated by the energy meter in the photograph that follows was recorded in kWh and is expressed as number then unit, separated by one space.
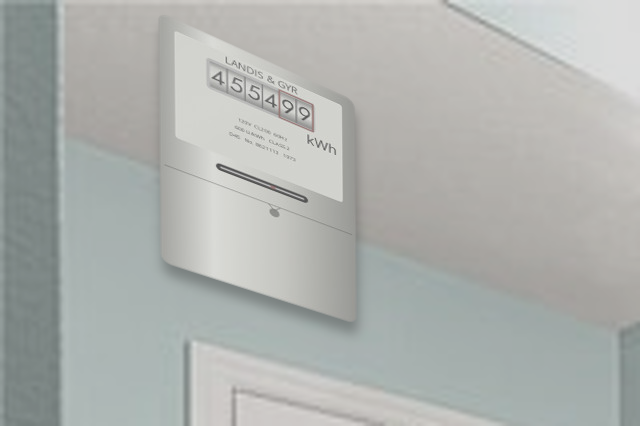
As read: 4554.99 kWh
